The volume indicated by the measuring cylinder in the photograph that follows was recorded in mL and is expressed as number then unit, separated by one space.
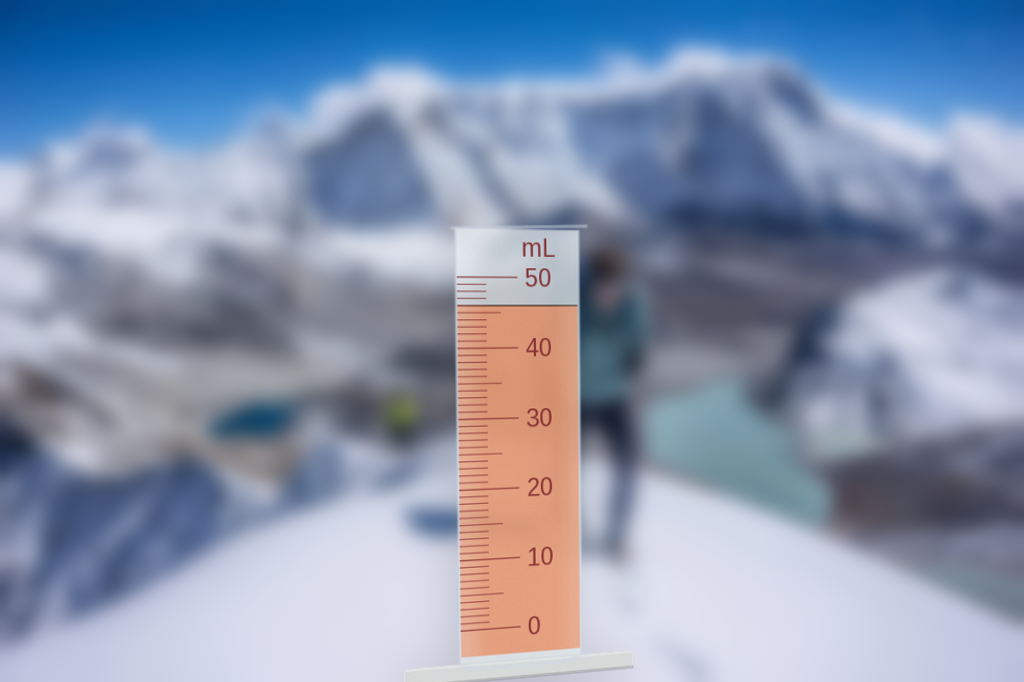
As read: 46 mL
